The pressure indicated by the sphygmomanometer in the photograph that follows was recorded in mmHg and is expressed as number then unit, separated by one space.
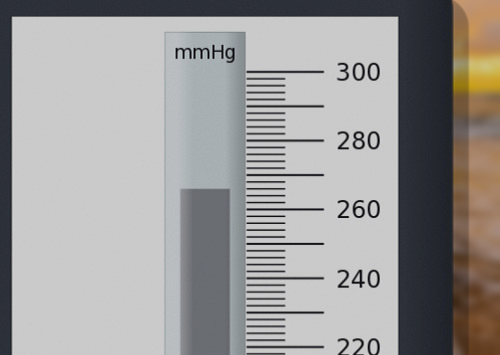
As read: 266 mmHg
